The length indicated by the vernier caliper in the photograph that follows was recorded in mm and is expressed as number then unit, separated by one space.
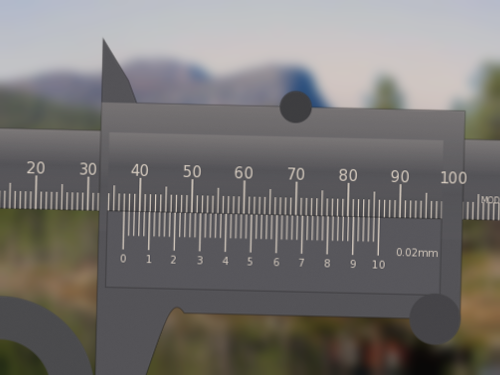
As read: 37.0 mm
